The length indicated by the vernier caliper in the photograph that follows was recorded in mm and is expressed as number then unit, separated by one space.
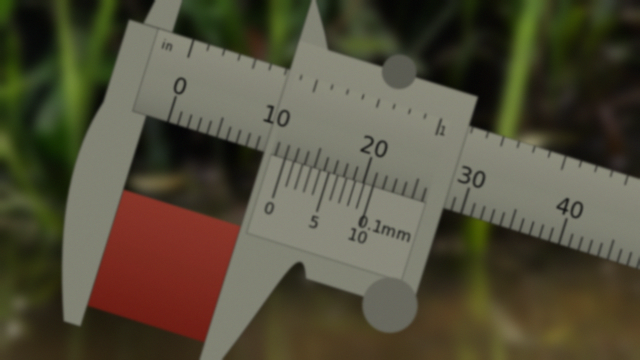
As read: 12.0 mm
